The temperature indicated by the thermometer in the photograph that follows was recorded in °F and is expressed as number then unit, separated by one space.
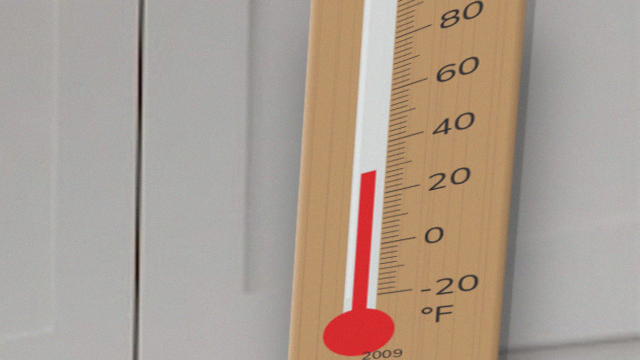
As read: 30 °F
